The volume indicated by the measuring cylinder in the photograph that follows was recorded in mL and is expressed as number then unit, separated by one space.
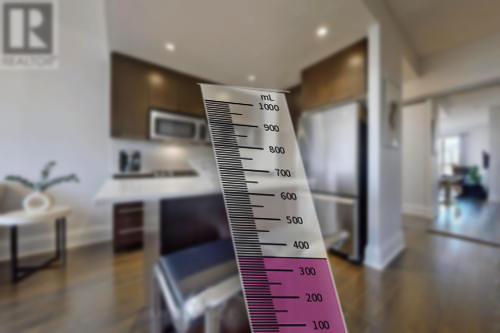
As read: 350 mL
